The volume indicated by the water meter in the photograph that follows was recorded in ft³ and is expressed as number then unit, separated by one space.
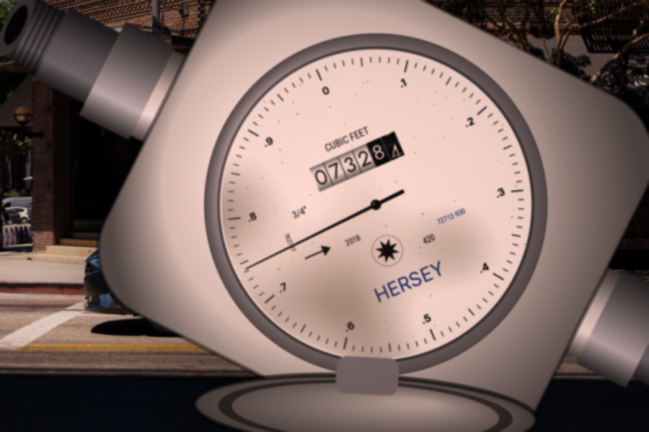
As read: 73283.74 ft³
